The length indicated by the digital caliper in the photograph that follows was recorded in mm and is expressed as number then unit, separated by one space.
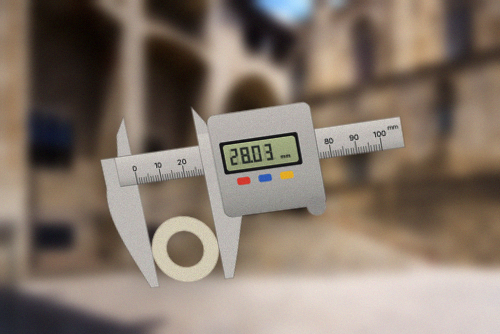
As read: 28.03 mm
